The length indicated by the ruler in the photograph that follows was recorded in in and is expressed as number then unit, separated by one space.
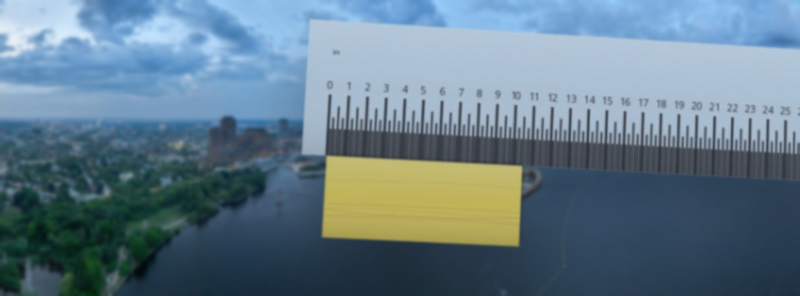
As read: 10.5 in
